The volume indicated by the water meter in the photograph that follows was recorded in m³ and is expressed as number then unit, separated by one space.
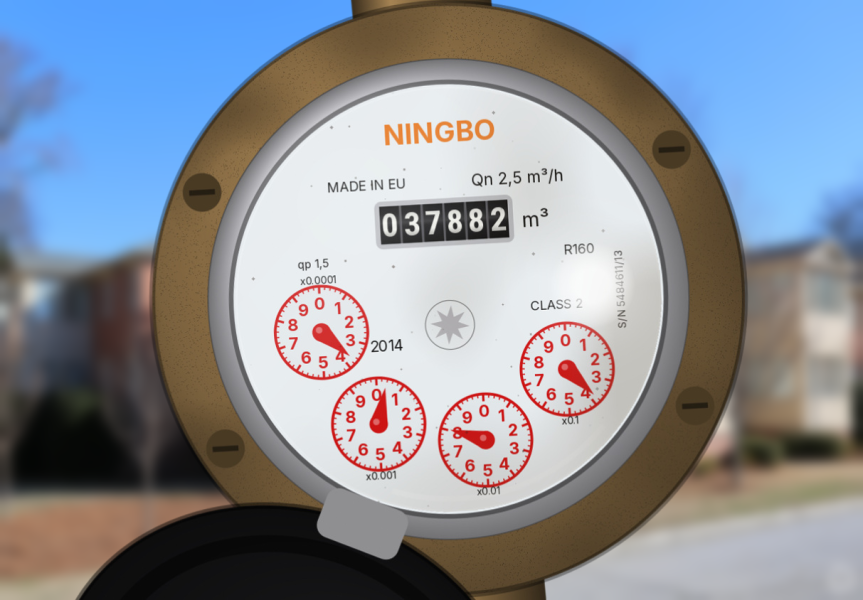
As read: 37882.3803 m³
